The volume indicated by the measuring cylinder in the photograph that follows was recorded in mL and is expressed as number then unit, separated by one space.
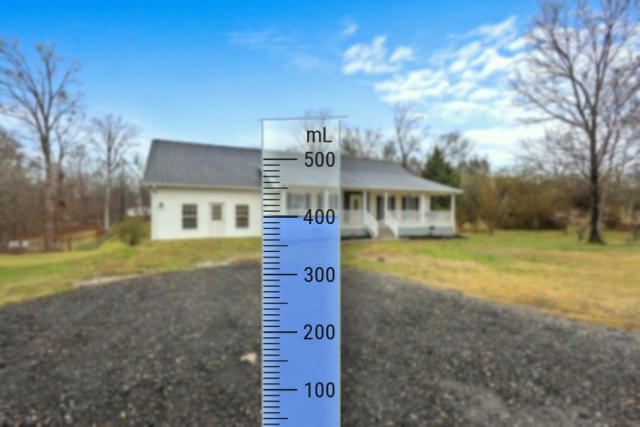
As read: 400 mL
